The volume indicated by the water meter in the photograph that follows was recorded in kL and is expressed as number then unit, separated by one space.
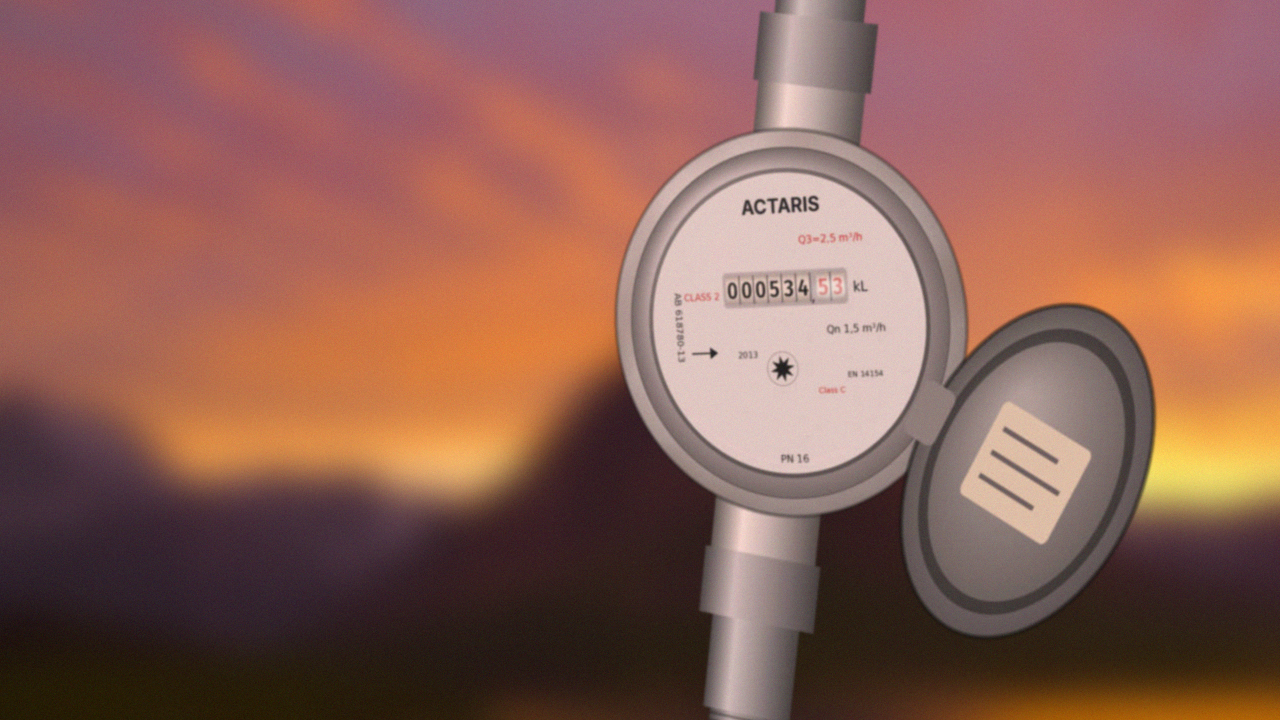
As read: 534.53 kL
